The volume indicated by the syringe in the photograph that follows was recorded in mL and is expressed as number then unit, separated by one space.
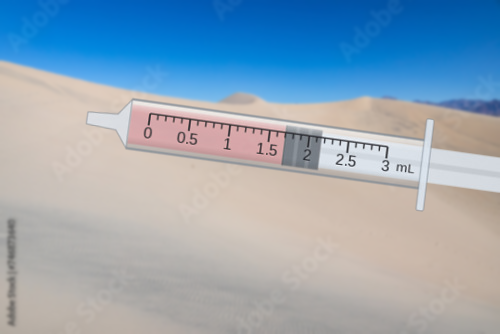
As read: 1.7 mL
